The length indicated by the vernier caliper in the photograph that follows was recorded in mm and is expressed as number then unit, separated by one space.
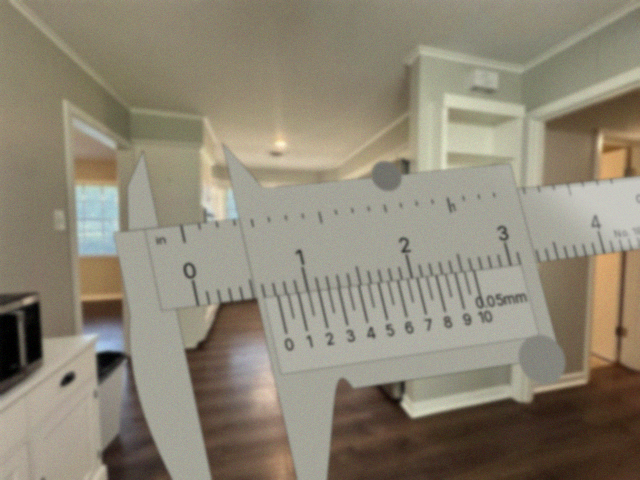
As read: 7.2 mm
